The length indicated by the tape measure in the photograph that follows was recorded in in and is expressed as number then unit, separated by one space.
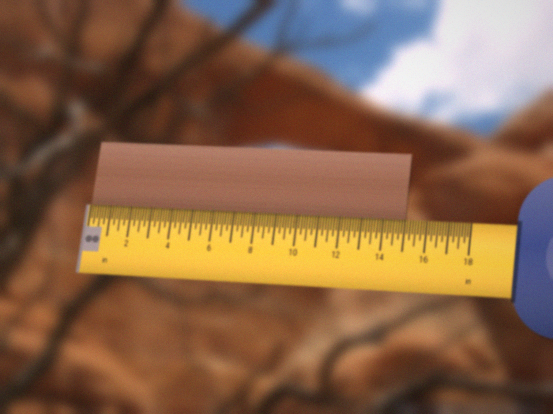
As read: 15 in
